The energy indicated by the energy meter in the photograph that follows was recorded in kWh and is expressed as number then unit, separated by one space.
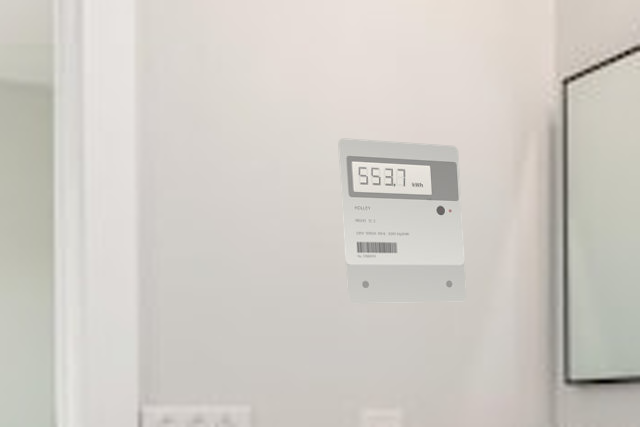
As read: 553.7 kWh
